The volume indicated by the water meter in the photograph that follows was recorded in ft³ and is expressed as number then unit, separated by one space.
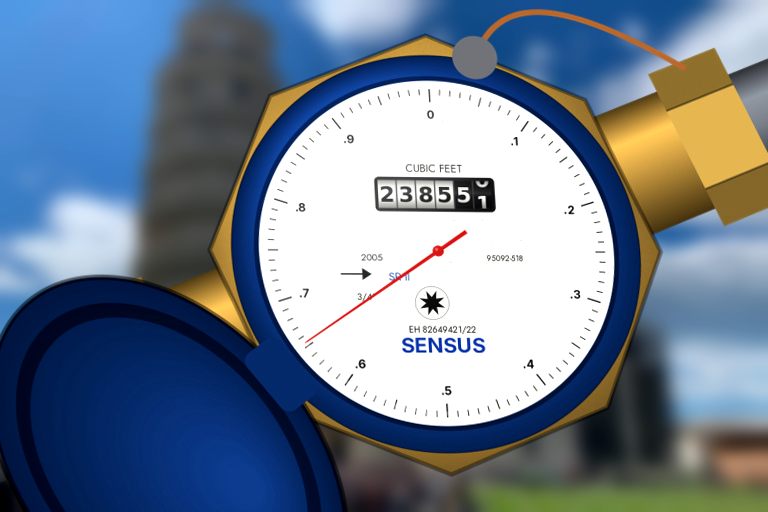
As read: 238550.65 ft³
